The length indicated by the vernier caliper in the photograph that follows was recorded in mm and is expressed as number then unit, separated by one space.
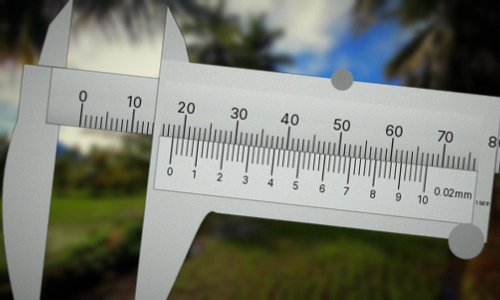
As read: 18.0 mm
